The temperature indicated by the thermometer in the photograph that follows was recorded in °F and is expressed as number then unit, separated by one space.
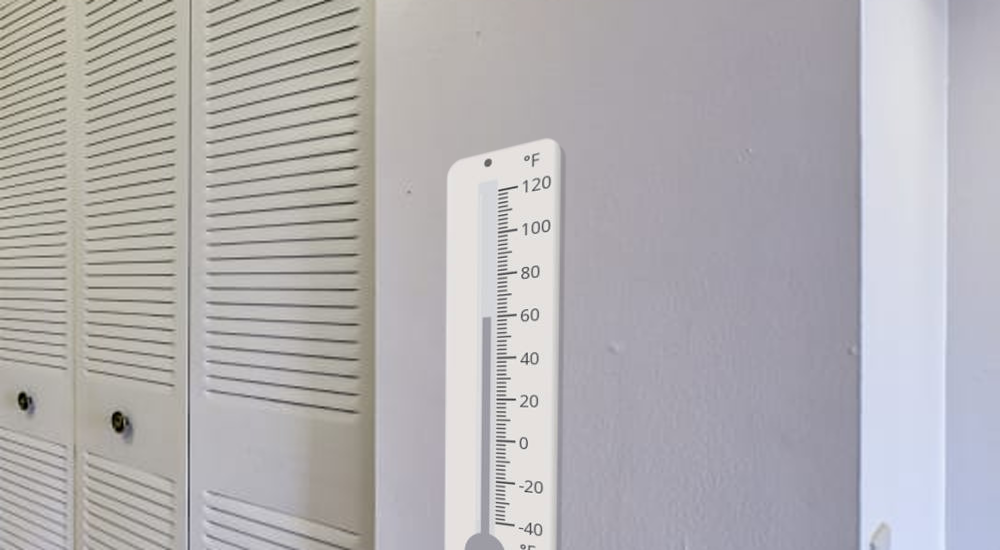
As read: 60 °F
